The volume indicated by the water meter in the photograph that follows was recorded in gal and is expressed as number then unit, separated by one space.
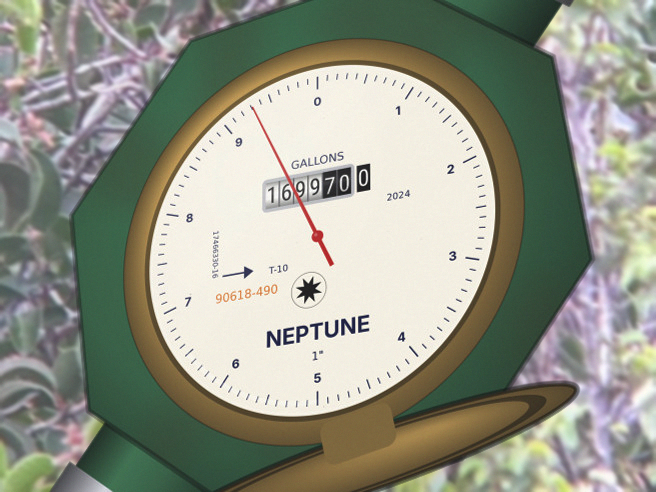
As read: 1699699.3 gal
